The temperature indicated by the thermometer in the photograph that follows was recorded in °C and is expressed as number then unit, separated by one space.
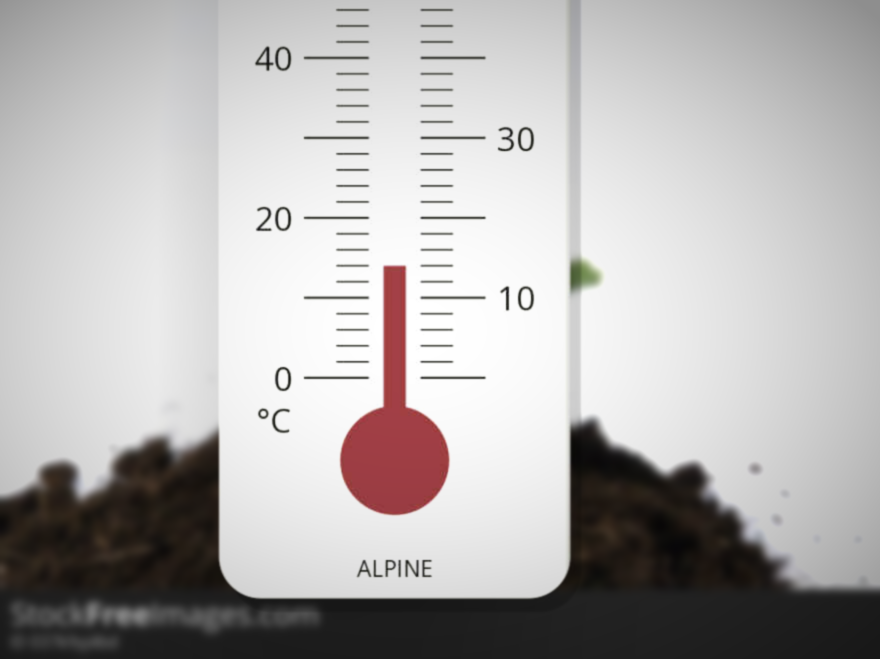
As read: 14 °C
